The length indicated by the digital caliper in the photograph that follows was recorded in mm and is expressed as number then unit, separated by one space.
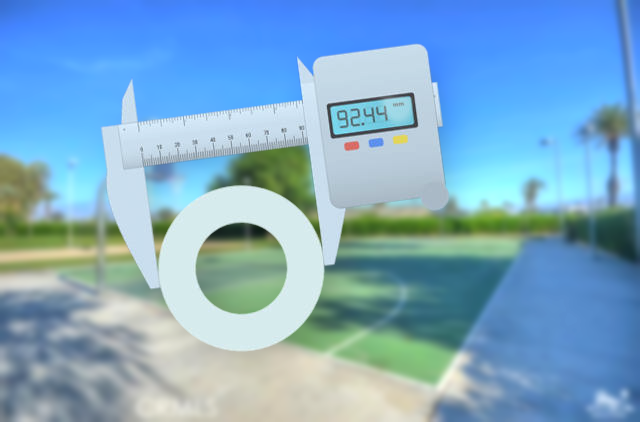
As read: 92.44 mm
